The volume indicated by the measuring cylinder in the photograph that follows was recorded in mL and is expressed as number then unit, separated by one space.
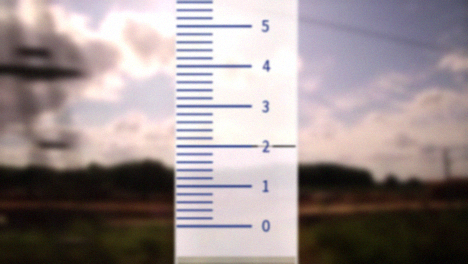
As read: 2 mL
